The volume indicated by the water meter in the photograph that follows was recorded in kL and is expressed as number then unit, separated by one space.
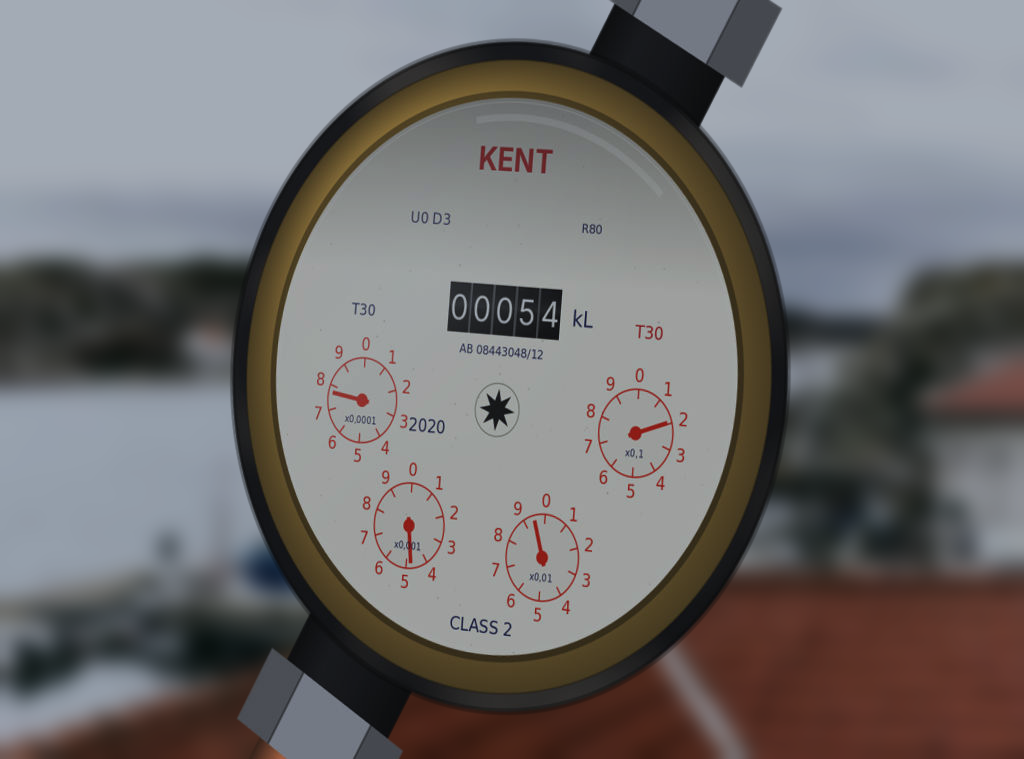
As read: 54.1947 kL
